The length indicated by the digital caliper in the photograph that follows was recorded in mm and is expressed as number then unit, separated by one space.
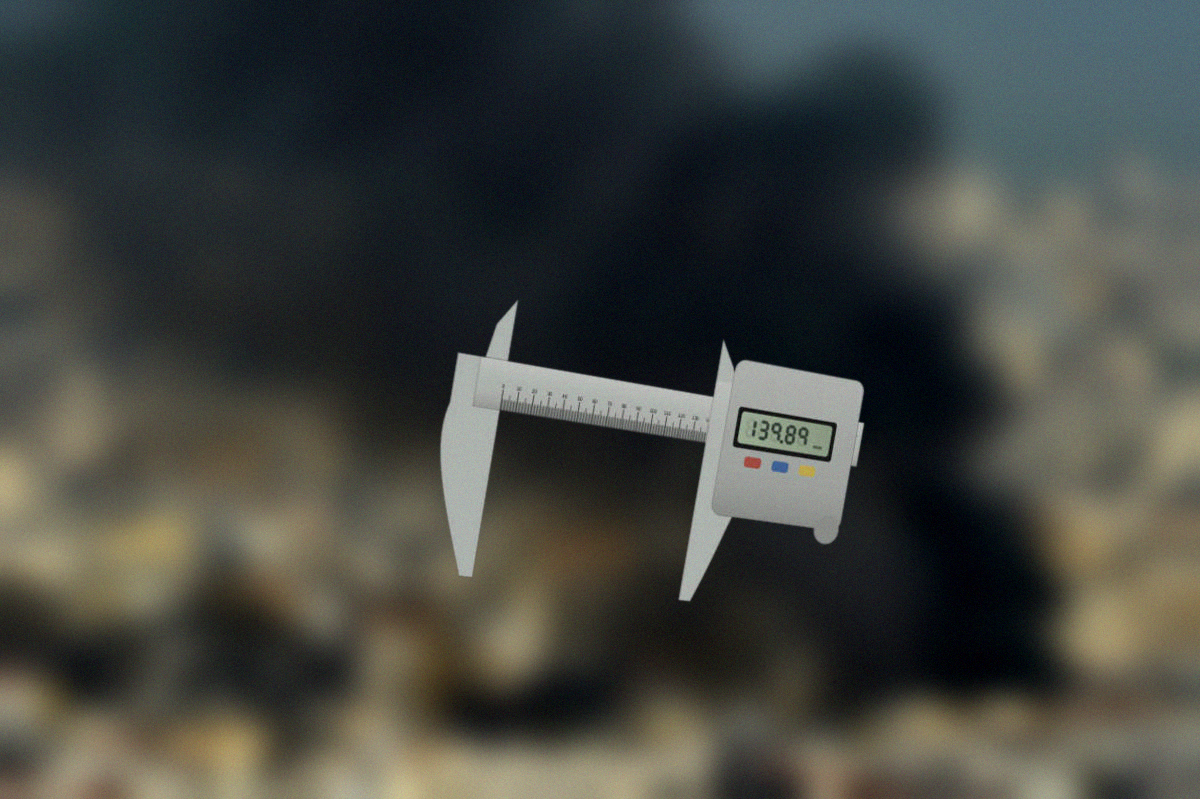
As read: 139.89 mm
